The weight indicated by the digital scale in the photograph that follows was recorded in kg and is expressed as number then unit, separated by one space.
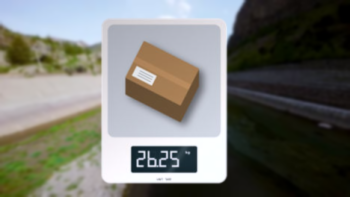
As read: 26.25 kg
